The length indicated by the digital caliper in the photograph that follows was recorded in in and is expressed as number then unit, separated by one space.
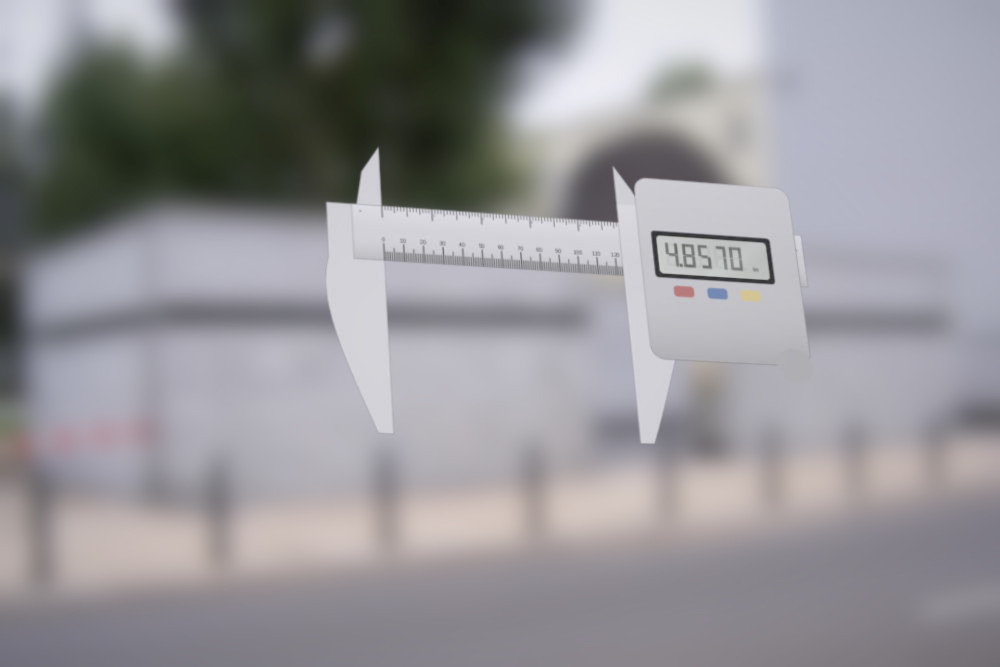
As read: 4.8570 in
